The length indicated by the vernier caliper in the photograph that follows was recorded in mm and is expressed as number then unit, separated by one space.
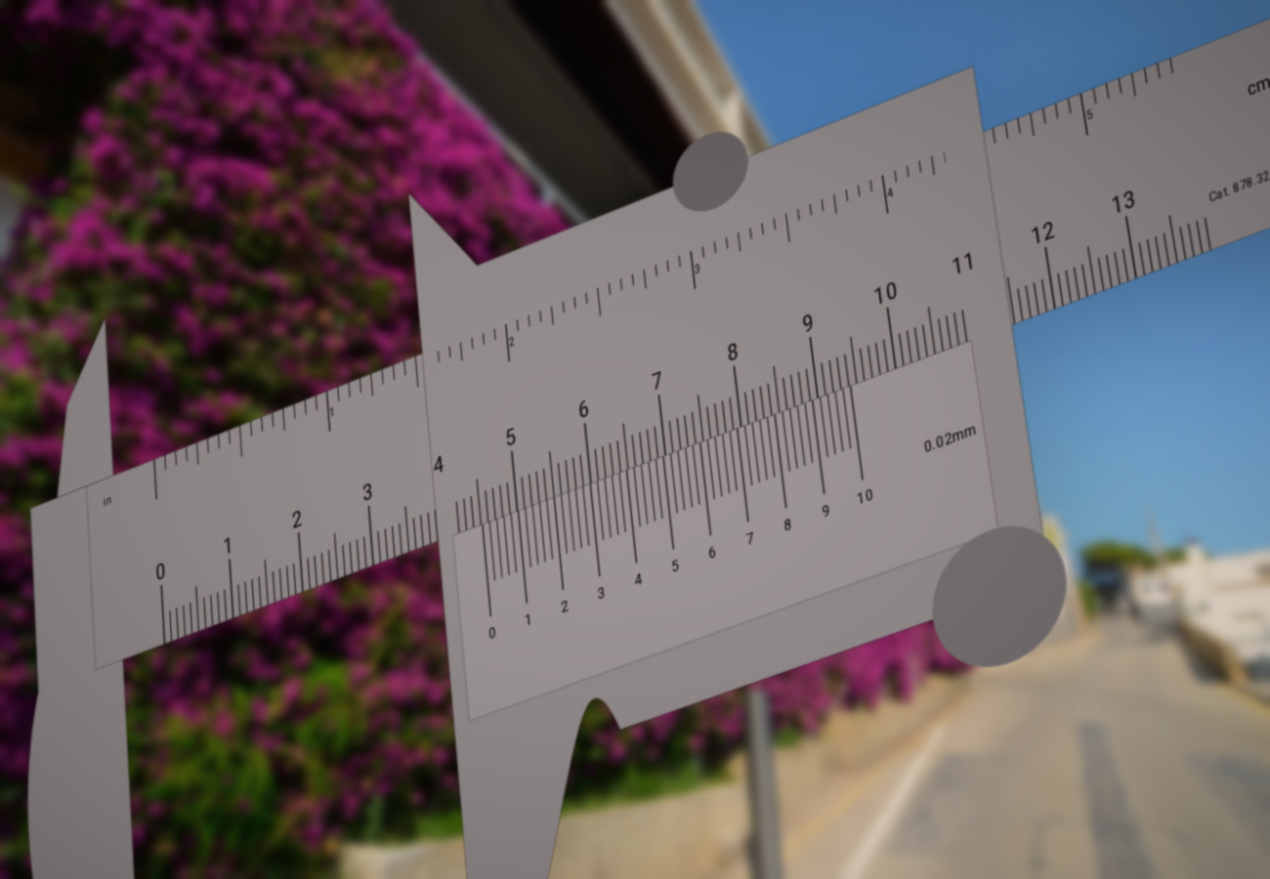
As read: 45.2 mm
